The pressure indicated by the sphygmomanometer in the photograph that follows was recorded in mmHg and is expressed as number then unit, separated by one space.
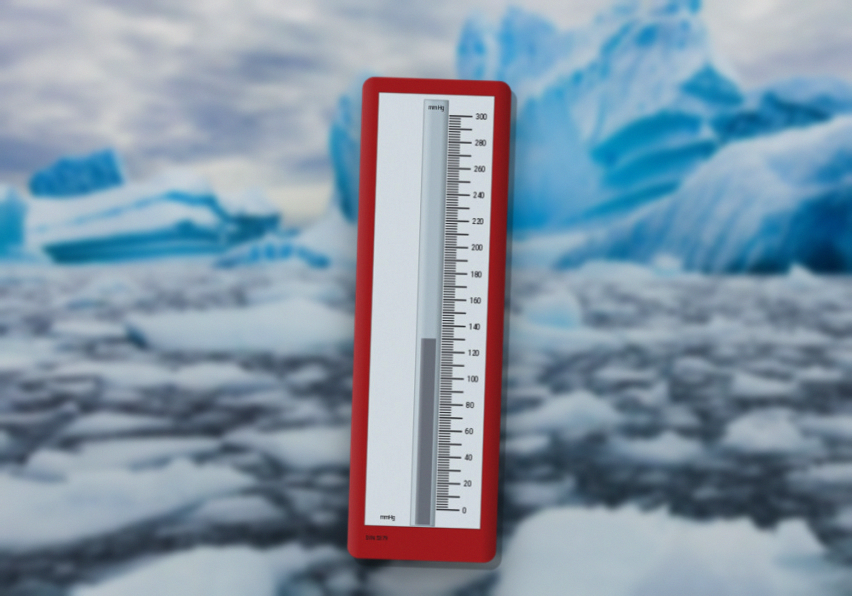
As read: 130 mmHg
